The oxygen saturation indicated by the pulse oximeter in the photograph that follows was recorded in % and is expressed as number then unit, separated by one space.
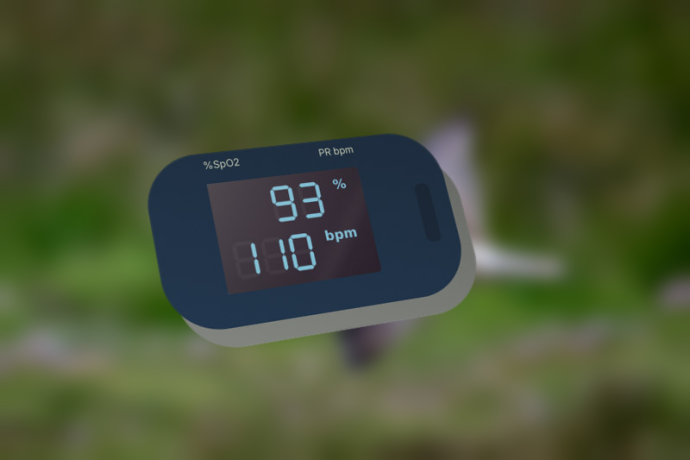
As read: 93 %
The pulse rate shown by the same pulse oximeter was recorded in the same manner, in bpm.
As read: 110 bpm
